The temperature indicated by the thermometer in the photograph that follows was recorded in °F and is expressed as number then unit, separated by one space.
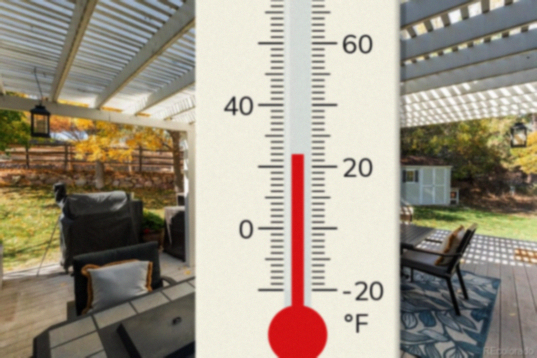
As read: 24 °F
